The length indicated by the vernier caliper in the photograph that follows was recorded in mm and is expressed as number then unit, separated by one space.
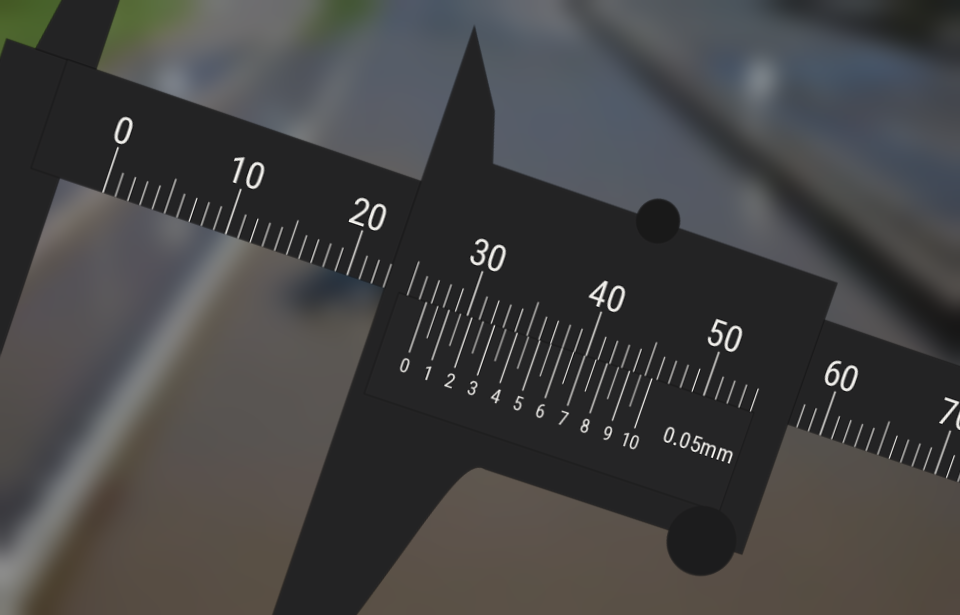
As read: 26.6 mm
